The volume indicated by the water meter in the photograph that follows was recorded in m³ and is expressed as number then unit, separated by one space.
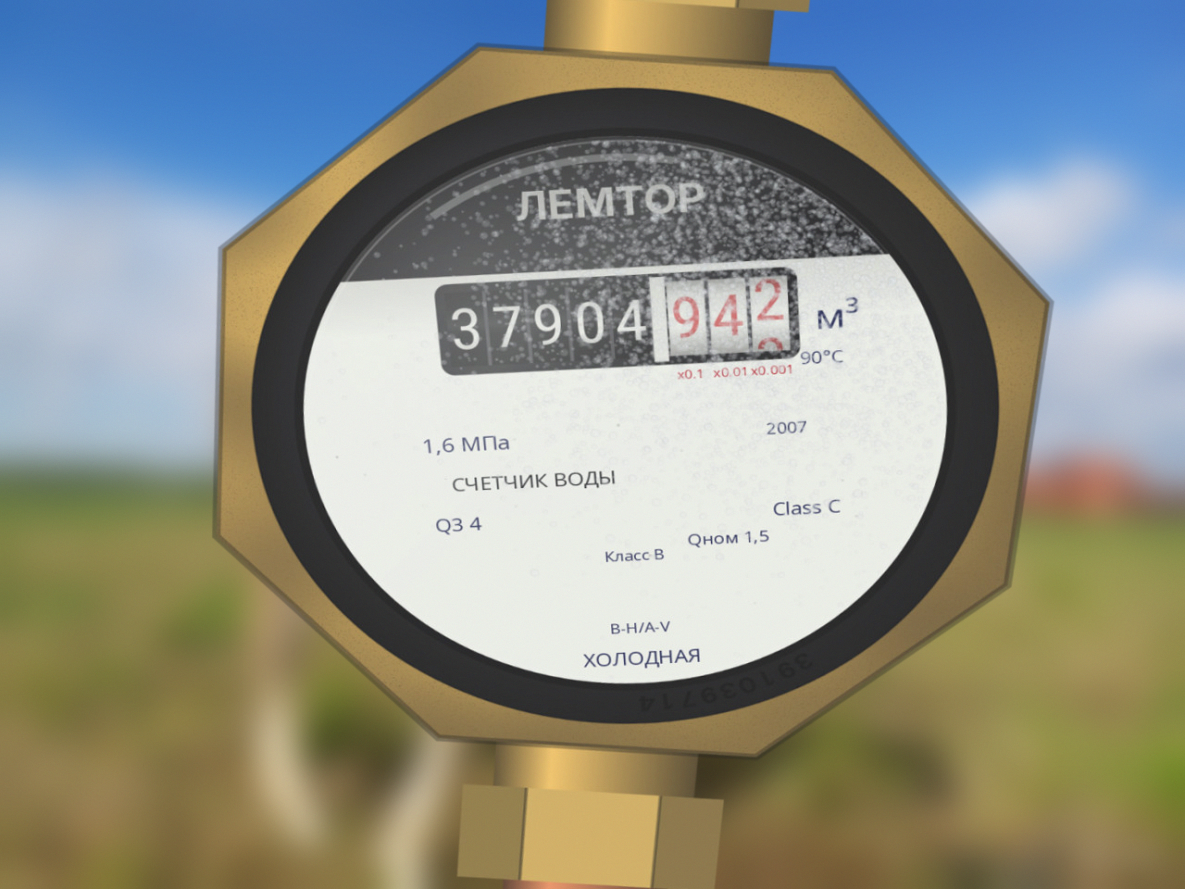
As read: 37904.942 m³
